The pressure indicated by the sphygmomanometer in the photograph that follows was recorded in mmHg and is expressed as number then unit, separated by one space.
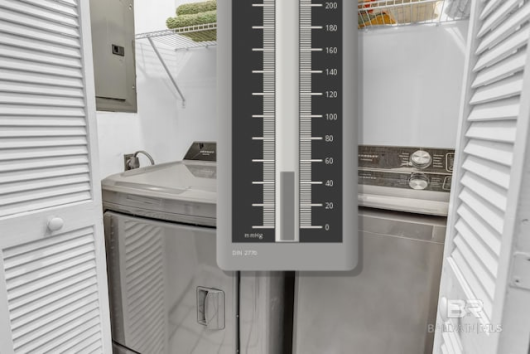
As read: 50 mmHg
